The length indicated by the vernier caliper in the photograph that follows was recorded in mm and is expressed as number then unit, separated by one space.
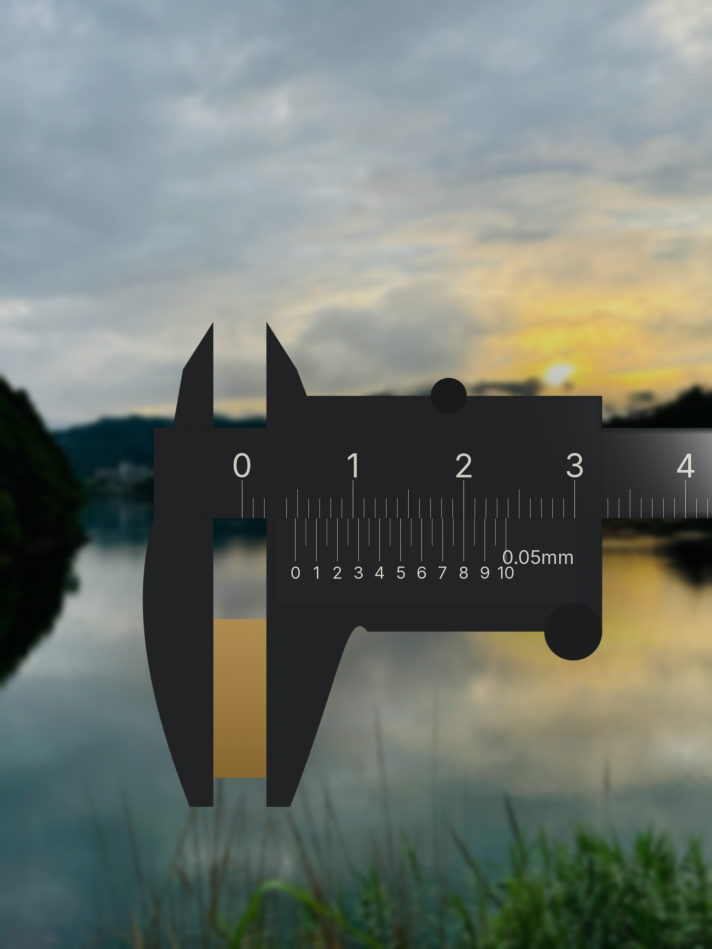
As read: 4.8 mm
